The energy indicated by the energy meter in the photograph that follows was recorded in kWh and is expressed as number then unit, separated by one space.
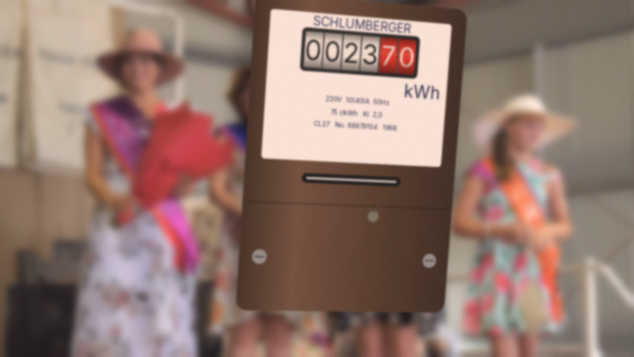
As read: 23.70 kWh
